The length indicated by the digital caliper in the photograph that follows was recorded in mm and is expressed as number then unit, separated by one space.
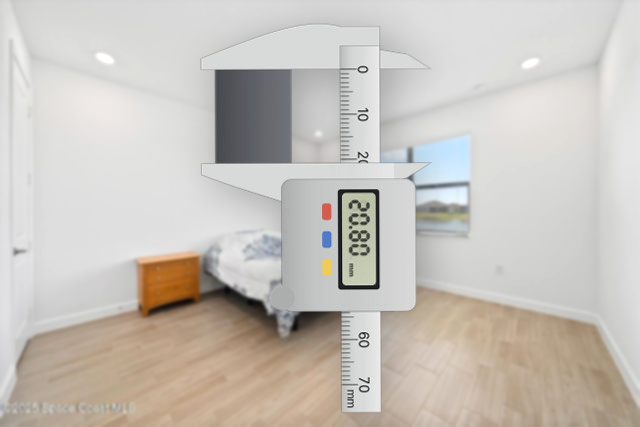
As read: 20.80 mm
